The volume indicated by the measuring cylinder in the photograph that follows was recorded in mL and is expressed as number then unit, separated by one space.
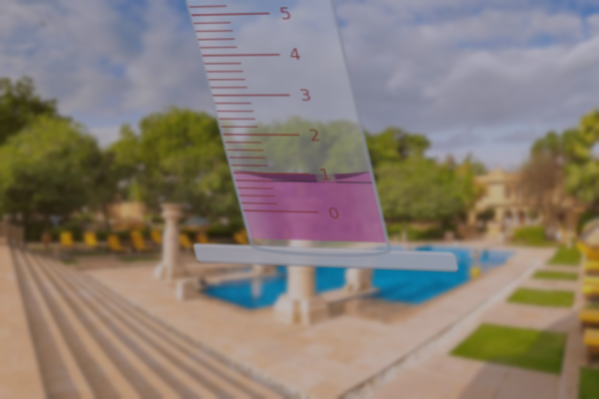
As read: 0.8 mL
